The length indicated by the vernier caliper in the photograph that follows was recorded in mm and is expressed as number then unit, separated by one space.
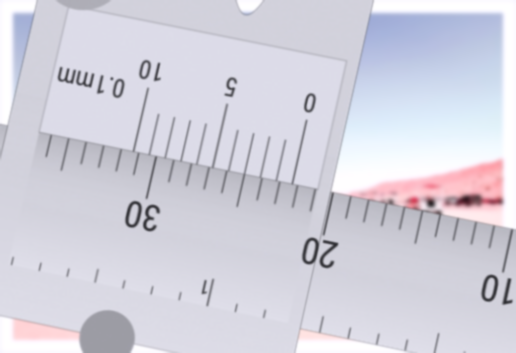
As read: 22.3 mm
